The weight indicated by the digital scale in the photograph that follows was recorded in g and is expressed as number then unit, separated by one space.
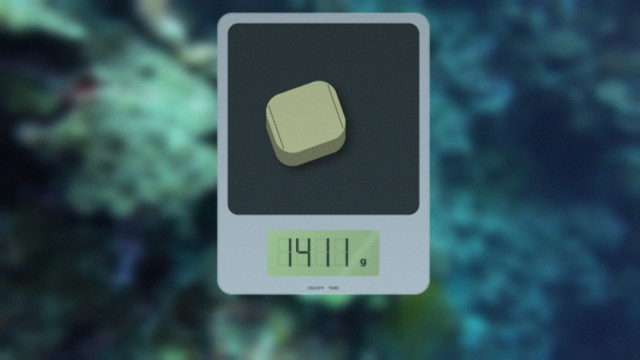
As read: 1411 g
